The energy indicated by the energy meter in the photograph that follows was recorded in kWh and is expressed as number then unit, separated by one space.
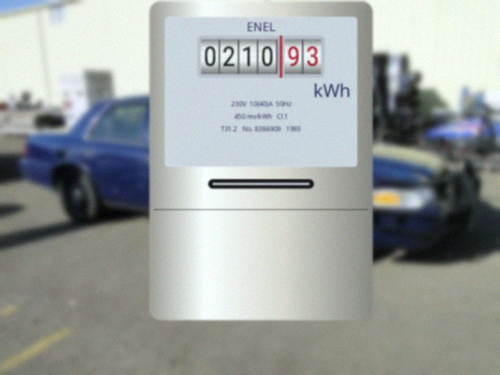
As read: 210.93 kWh
